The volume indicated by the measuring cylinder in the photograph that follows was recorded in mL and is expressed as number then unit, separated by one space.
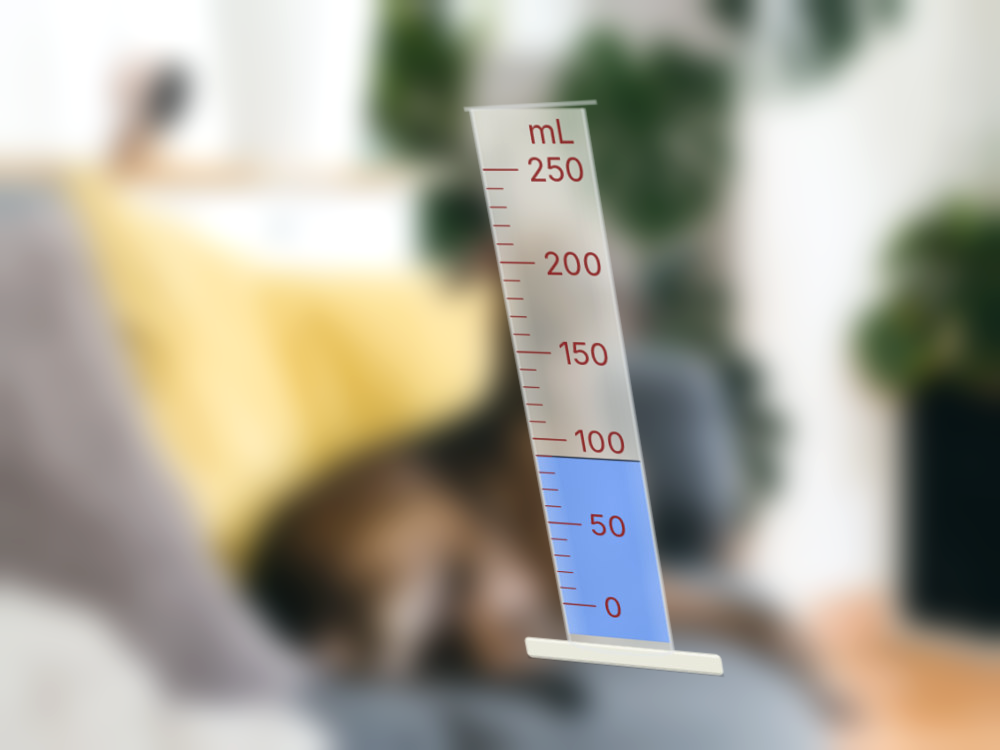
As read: 90 mL
